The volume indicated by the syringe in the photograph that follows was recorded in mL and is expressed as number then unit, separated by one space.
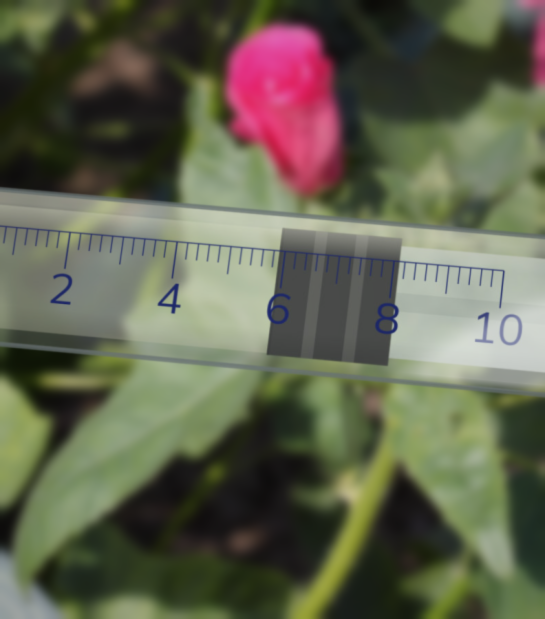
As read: 5.9 mL
